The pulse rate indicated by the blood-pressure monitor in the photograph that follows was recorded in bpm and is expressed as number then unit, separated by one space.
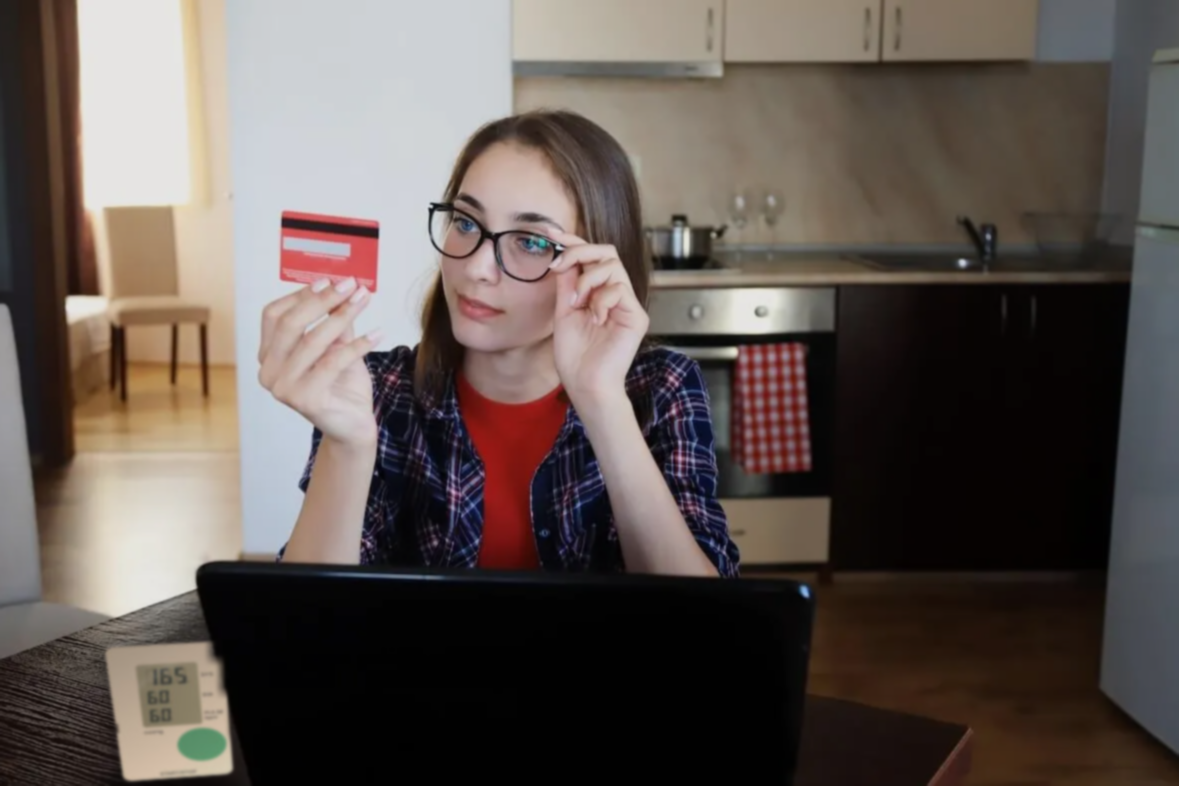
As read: 60 bpm
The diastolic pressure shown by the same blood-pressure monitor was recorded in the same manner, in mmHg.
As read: 60 mmHg
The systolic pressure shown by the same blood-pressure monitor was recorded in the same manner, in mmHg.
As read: 165 mmHg
